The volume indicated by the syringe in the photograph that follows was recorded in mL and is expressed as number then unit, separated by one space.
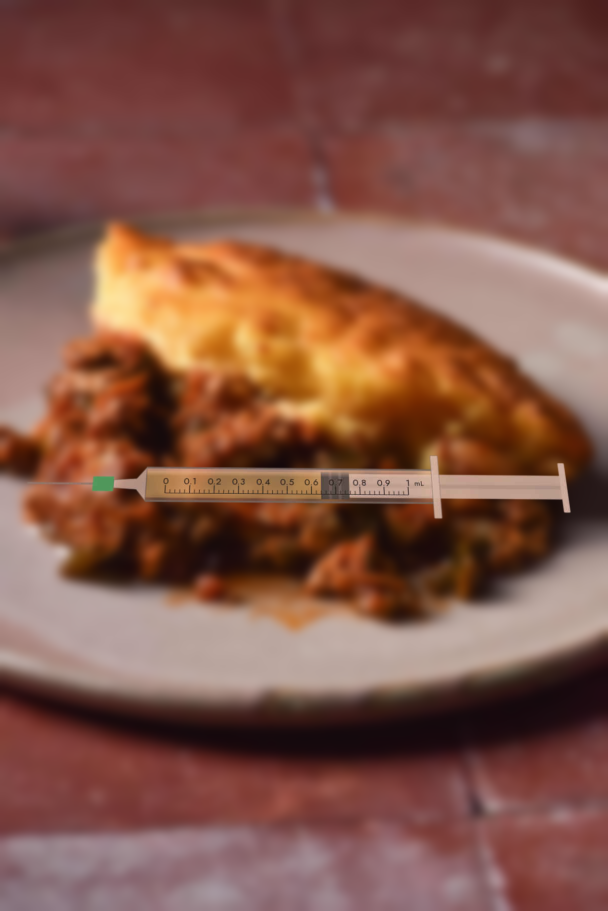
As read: 0.64 mL
